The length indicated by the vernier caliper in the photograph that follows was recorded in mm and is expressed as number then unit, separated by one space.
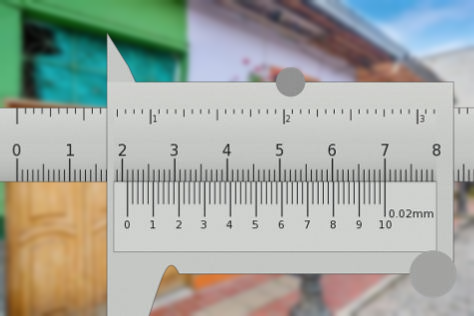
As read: 21.0 mm
